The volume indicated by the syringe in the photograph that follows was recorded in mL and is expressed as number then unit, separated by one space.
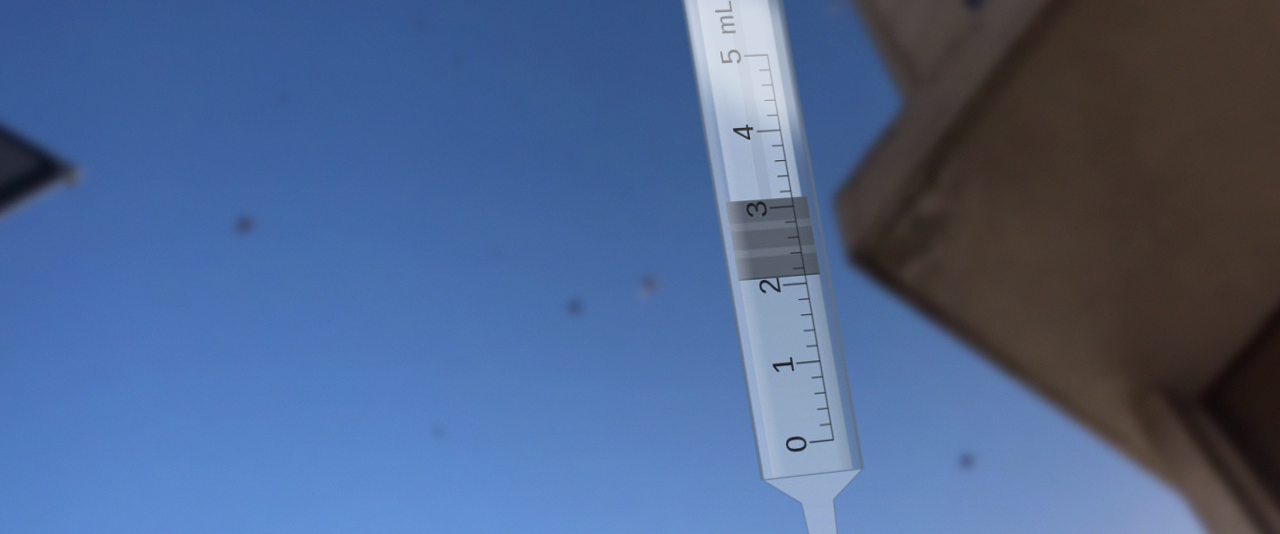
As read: 2.1 mL
